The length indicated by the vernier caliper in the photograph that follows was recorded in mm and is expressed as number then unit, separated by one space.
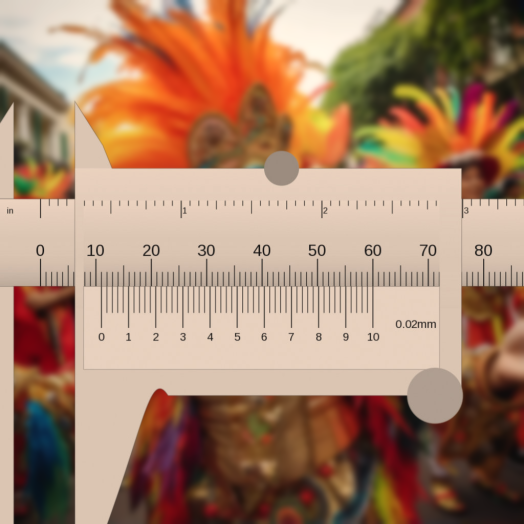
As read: 11.0 mm
